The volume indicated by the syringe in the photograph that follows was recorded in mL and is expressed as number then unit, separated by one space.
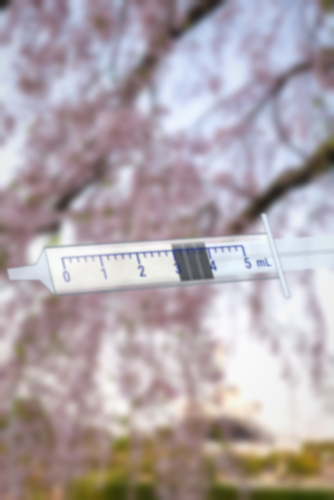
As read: 3 mL
